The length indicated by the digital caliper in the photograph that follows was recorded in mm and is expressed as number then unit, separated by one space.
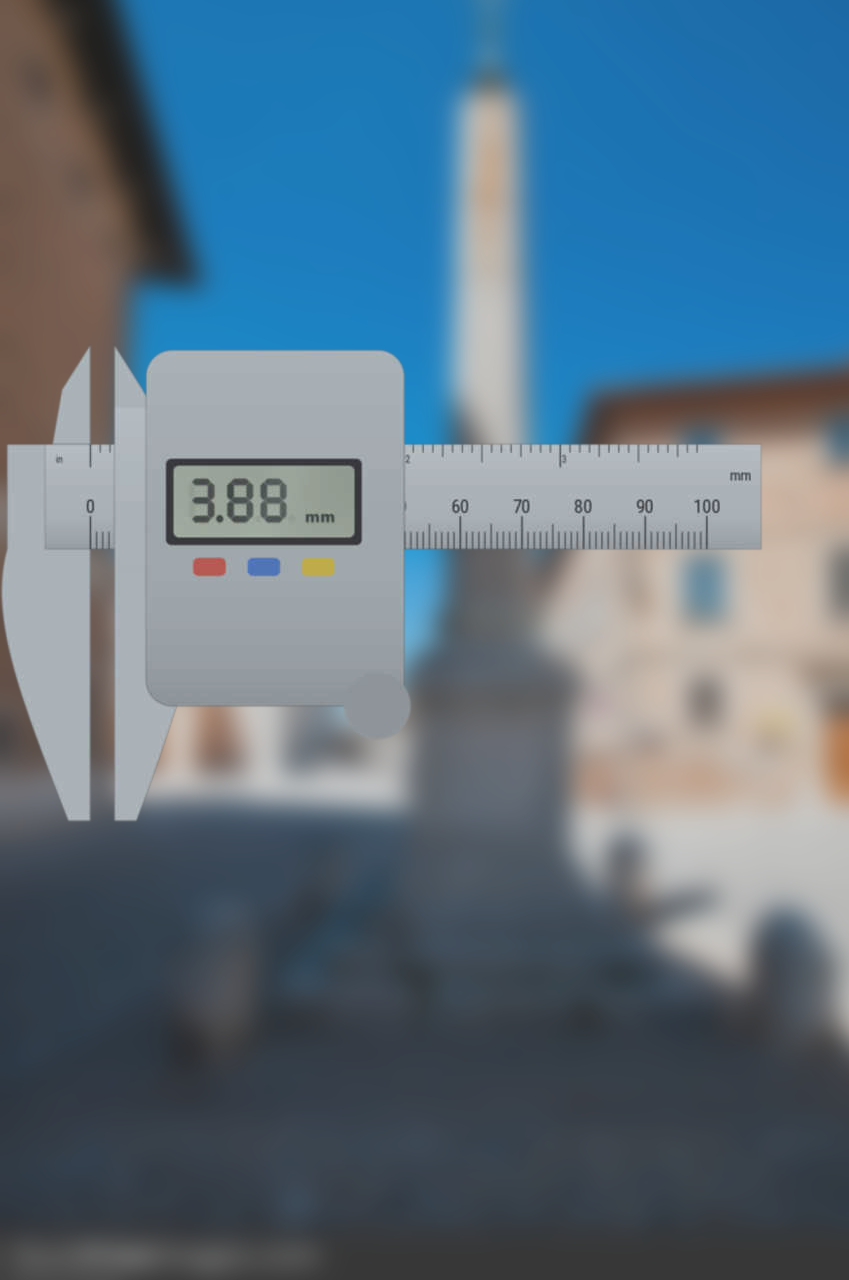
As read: 3.88 mm
